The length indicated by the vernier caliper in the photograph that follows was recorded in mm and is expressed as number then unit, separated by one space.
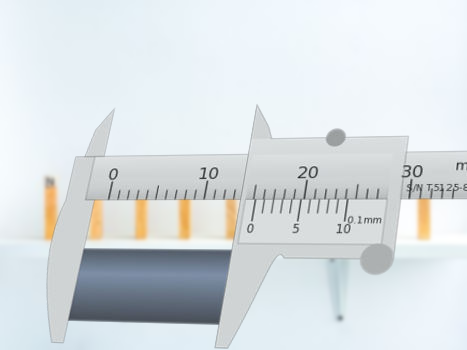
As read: 15.2 mm
